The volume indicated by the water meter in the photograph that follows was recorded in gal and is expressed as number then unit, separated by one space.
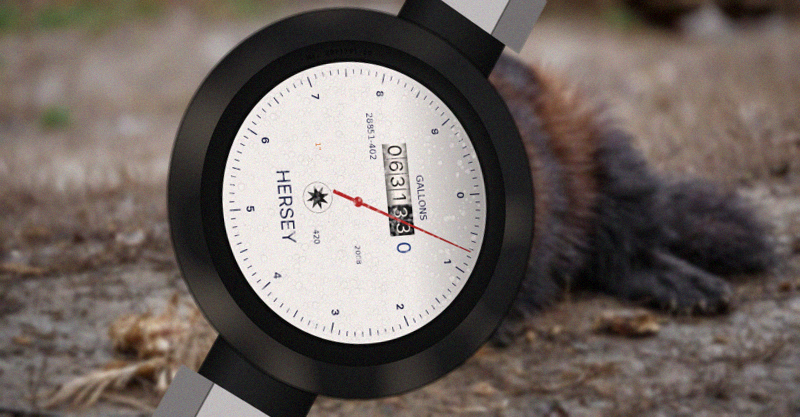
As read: 631330.7 gal
